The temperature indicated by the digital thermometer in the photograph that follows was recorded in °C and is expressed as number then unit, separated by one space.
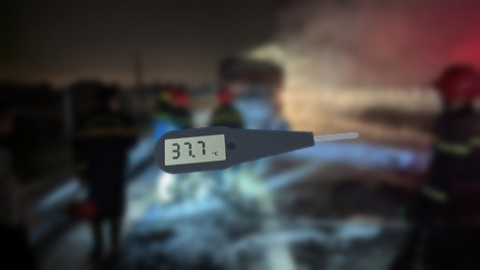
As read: 37.7 °C
